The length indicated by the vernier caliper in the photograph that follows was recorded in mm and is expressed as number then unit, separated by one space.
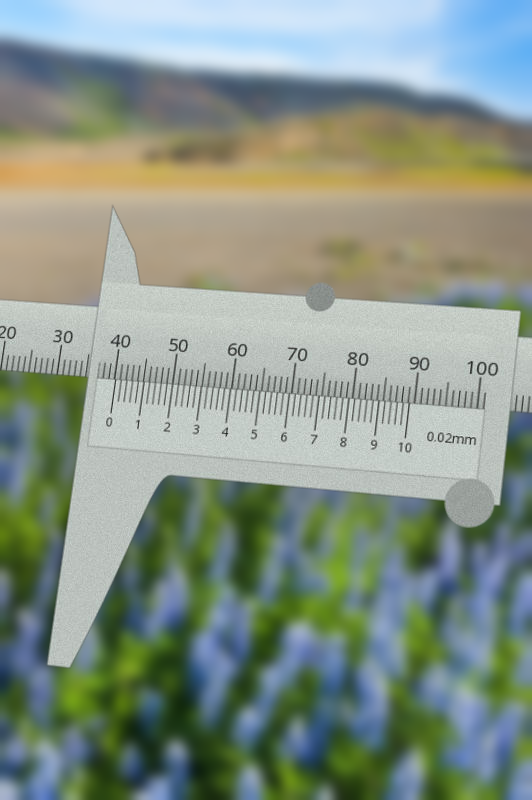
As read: 40.2 mm
